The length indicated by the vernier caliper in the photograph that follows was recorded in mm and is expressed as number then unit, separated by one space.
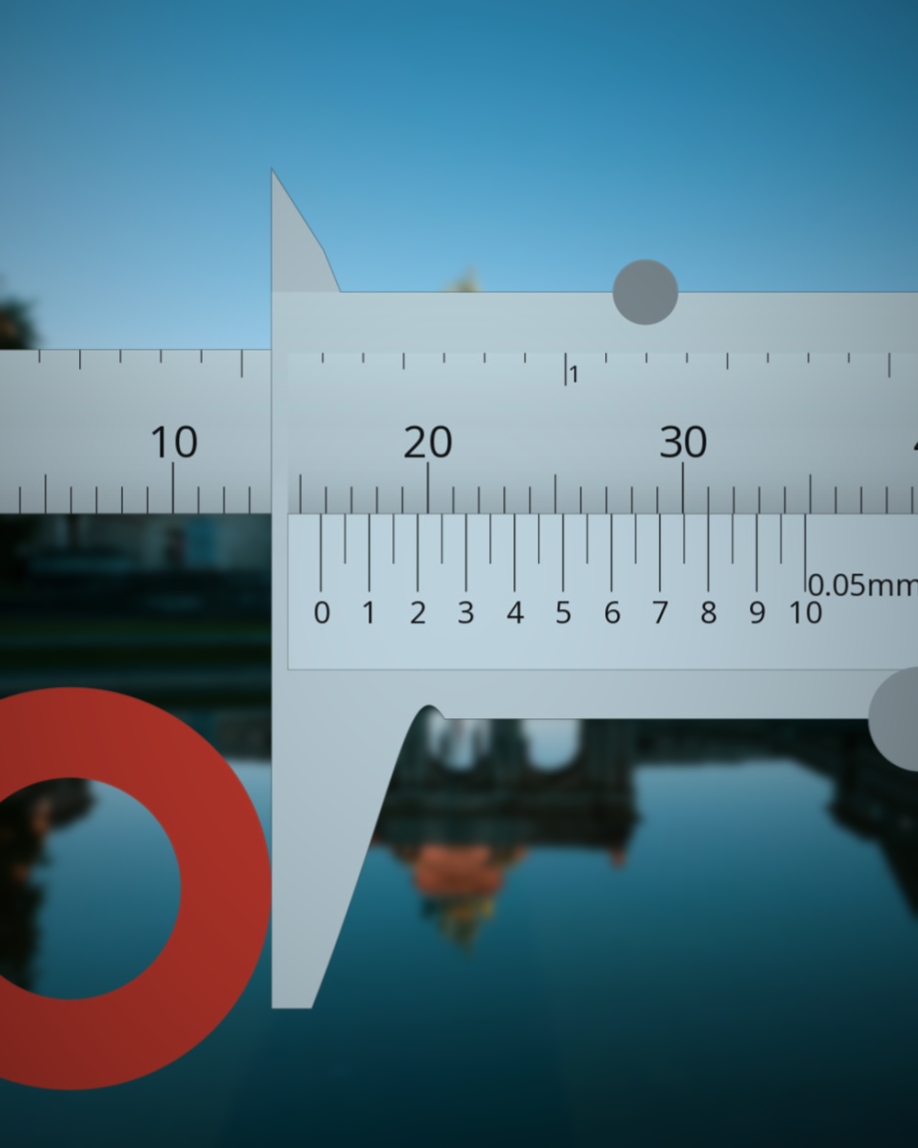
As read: 15.80 mm
